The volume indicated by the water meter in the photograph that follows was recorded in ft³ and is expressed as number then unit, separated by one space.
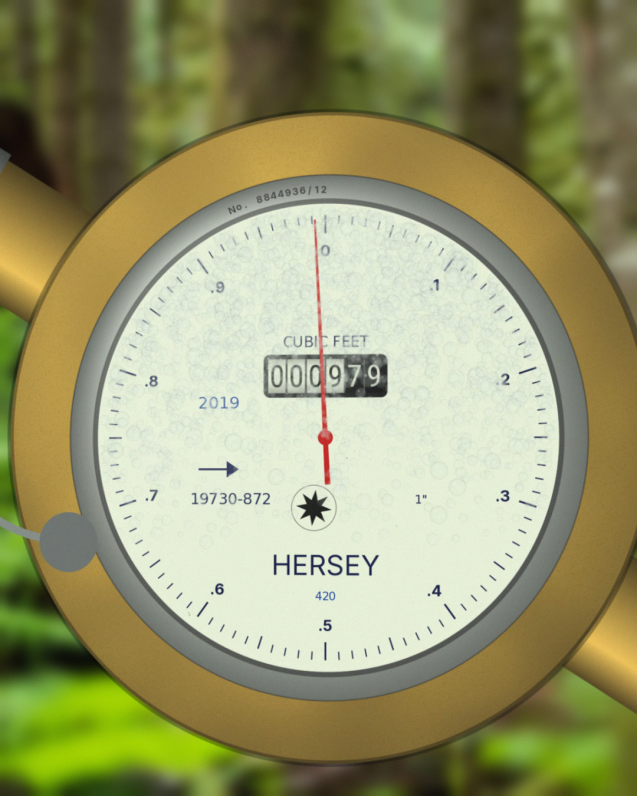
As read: 978.99 ft³
